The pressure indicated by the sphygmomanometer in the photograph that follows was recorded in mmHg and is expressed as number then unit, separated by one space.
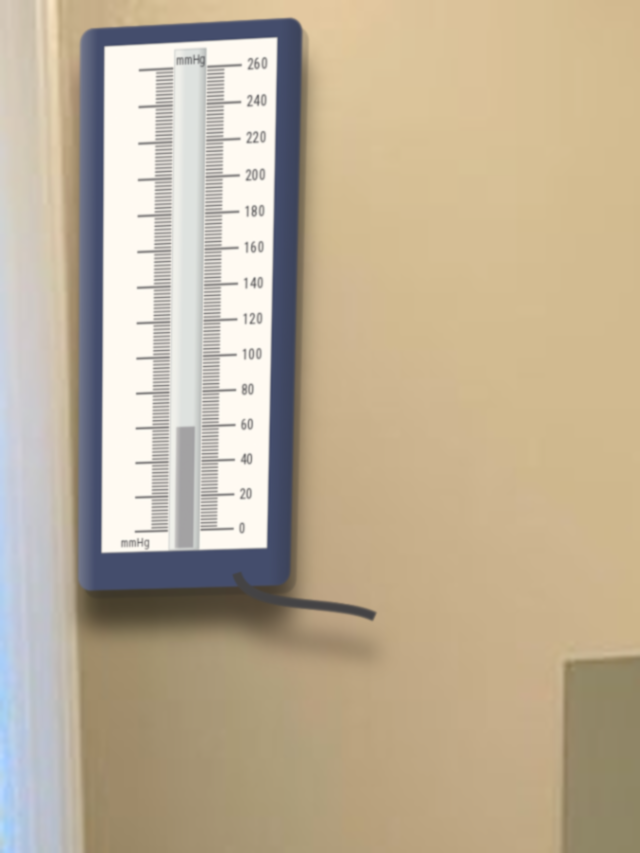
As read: 60 mmHg
